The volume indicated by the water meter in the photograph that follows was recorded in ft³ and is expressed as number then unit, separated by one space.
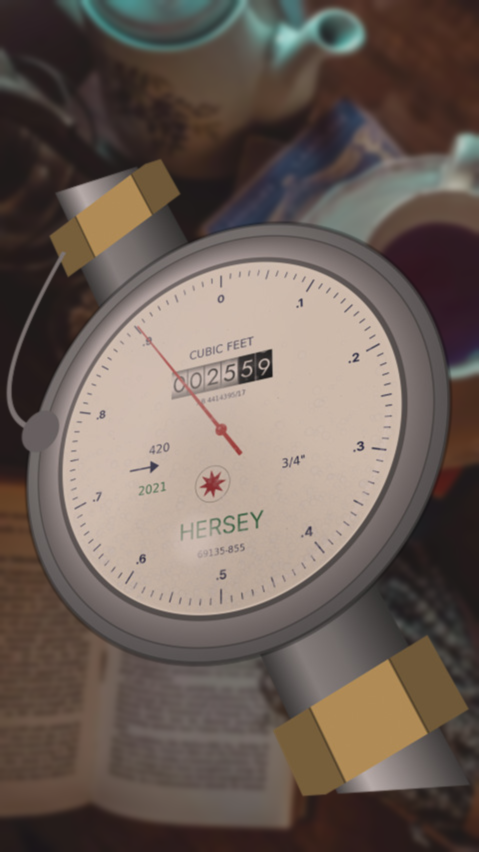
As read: 2558.90 ft³
